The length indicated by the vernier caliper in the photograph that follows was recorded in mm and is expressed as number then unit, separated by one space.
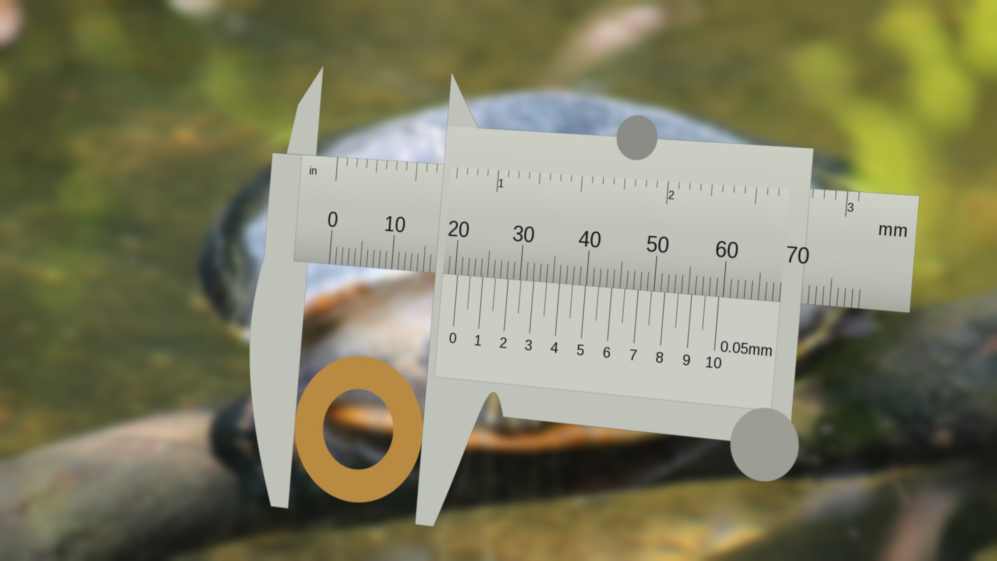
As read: 20.4 mm
